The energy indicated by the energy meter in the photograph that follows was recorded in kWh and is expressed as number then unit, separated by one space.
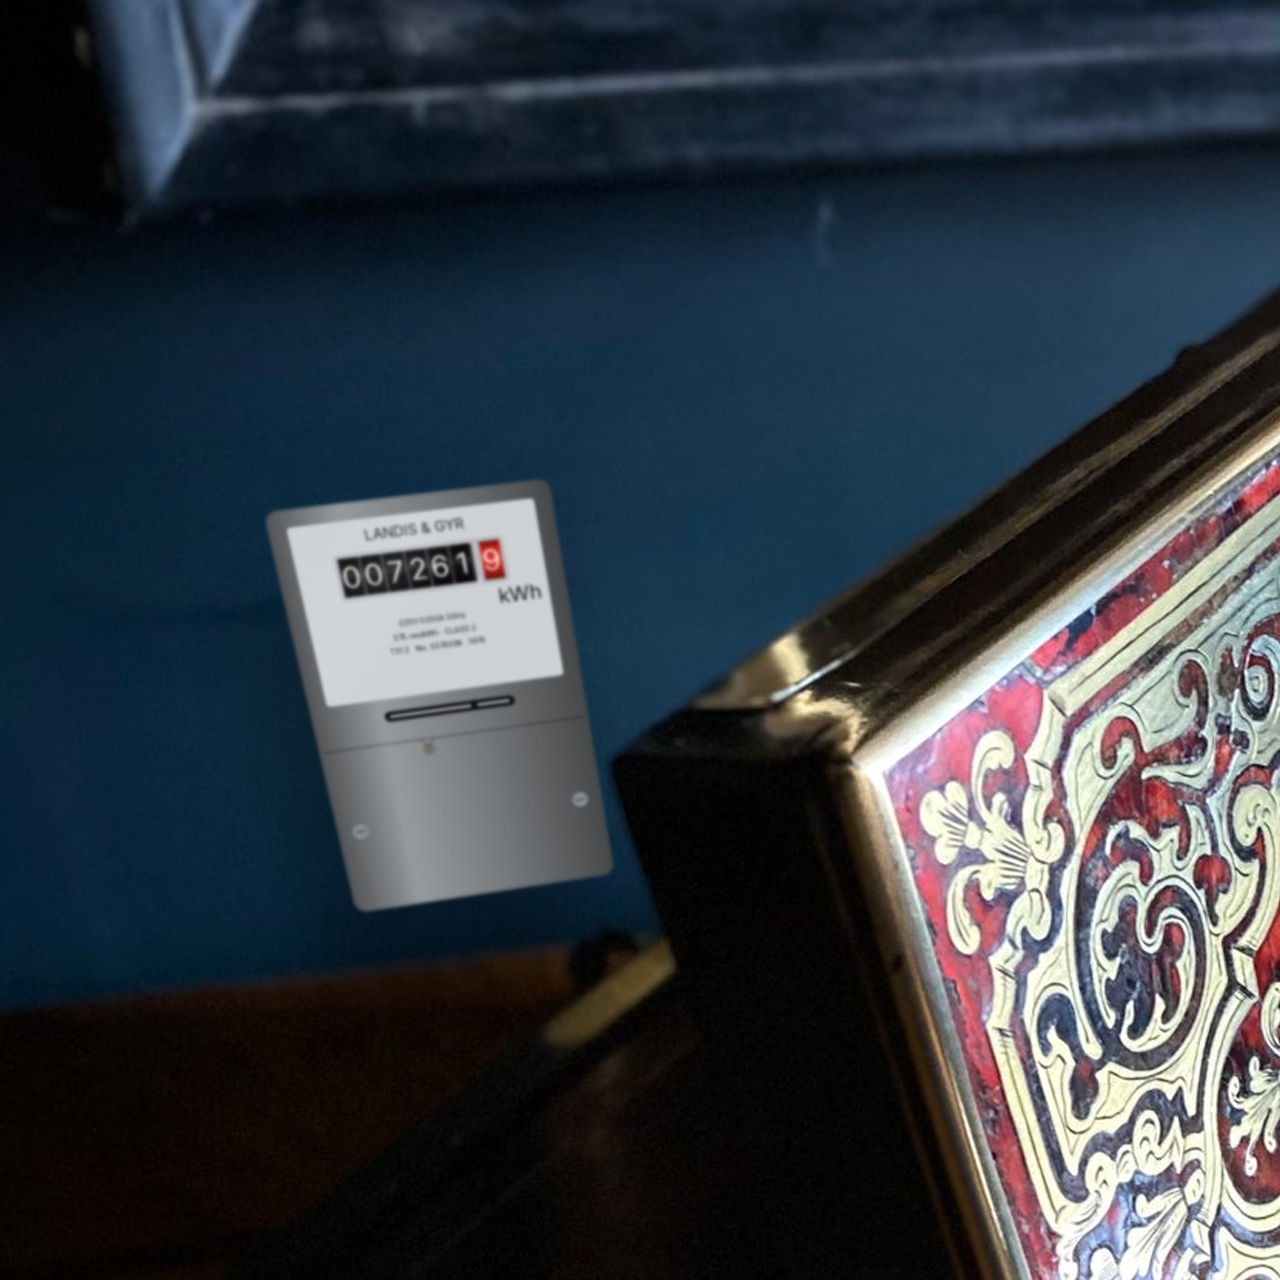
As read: 7261.9 kWh
